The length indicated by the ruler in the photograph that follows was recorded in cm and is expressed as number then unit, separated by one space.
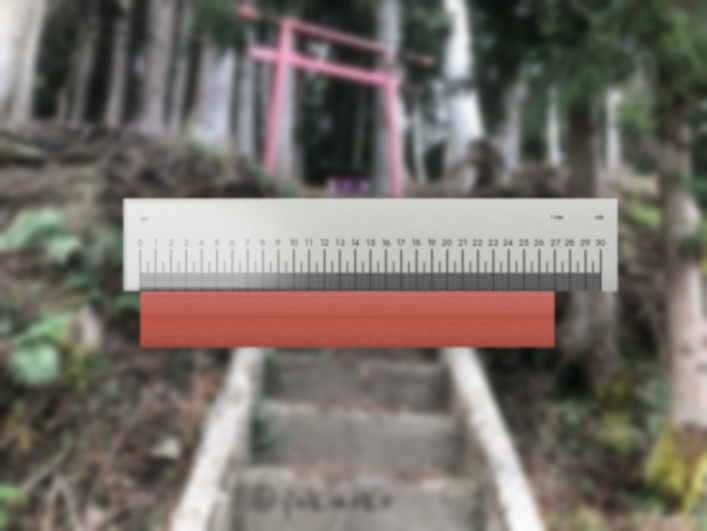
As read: 27 cm
